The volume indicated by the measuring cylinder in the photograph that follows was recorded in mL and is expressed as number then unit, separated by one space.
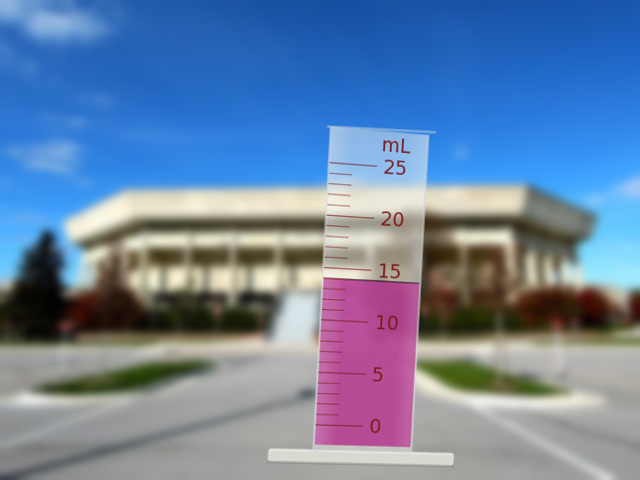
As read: 14 mL
